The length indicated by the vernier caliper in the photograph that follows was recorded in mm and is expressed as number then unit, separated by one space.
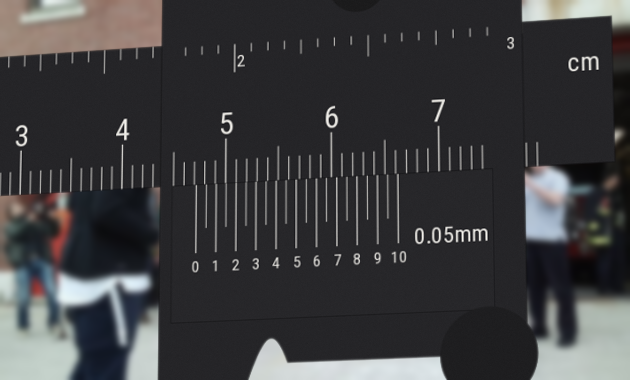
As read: 47.2 mm
